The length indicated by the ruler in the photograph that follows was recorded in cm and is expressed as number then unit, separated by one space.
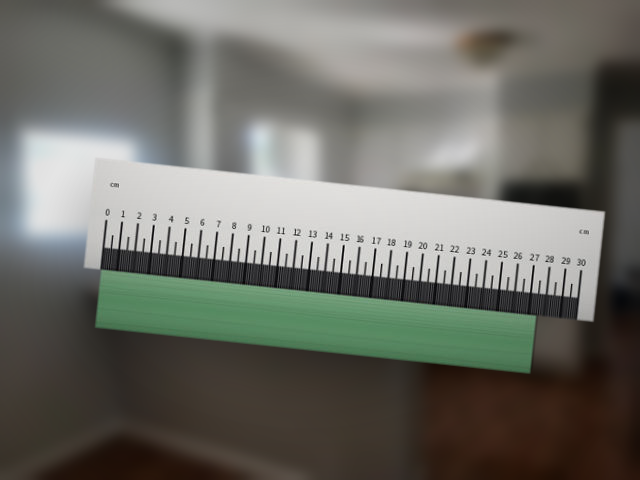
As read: 27.5 cm
